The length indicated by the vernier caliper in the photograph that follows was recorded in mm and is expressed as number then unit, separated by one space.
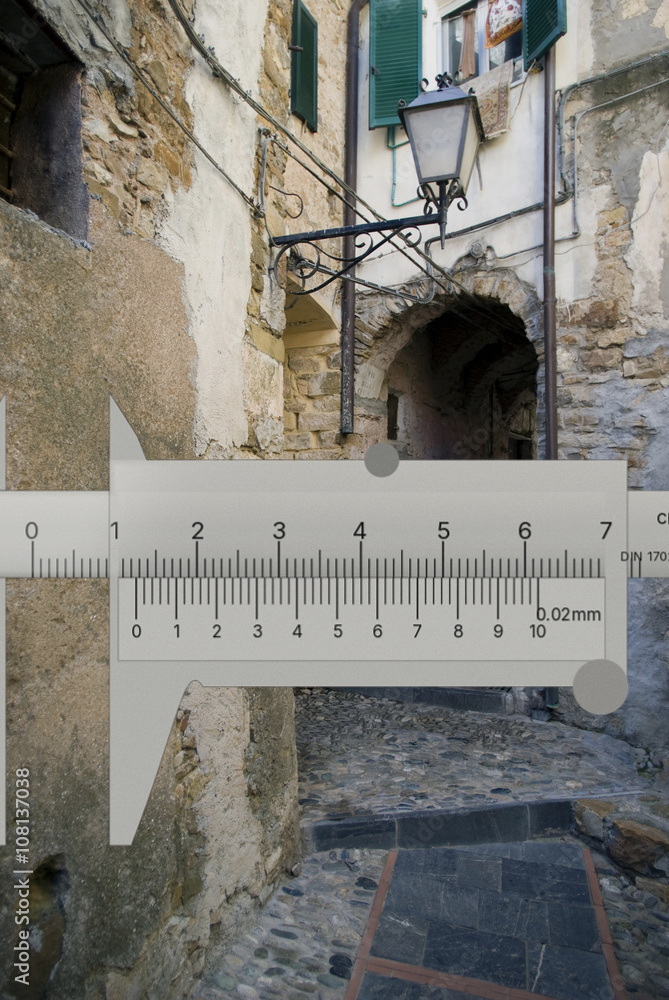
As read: 12.6 mm
